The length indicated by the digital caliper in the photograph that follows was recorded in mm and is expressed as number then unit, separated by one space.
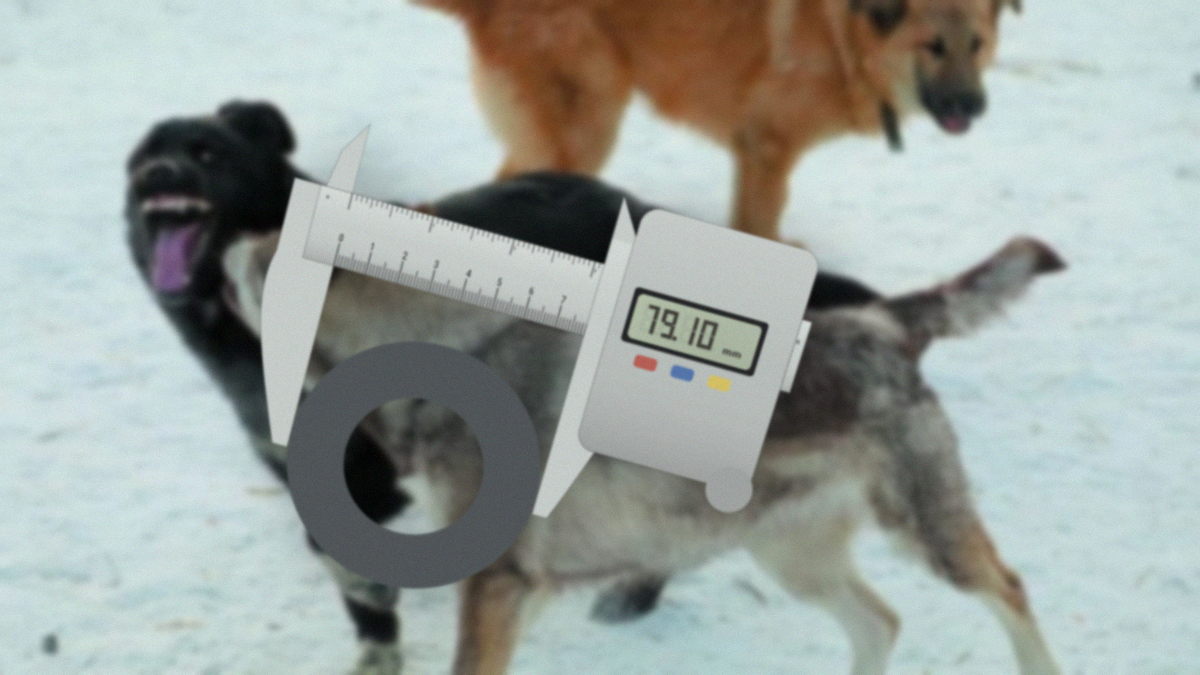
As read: 79.10 mm
